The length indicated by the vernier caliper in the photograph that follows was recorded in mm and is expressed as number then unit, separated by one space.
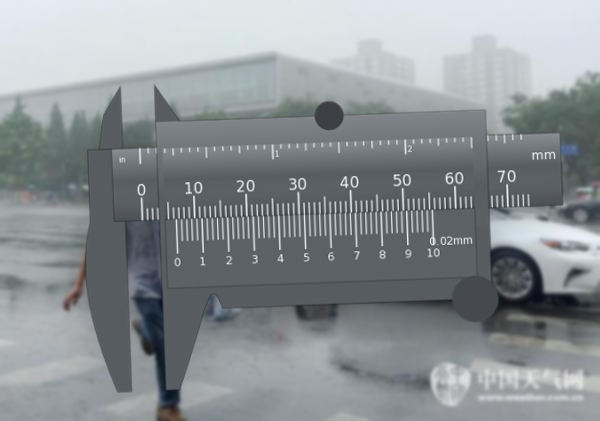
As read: 6.5 mm
